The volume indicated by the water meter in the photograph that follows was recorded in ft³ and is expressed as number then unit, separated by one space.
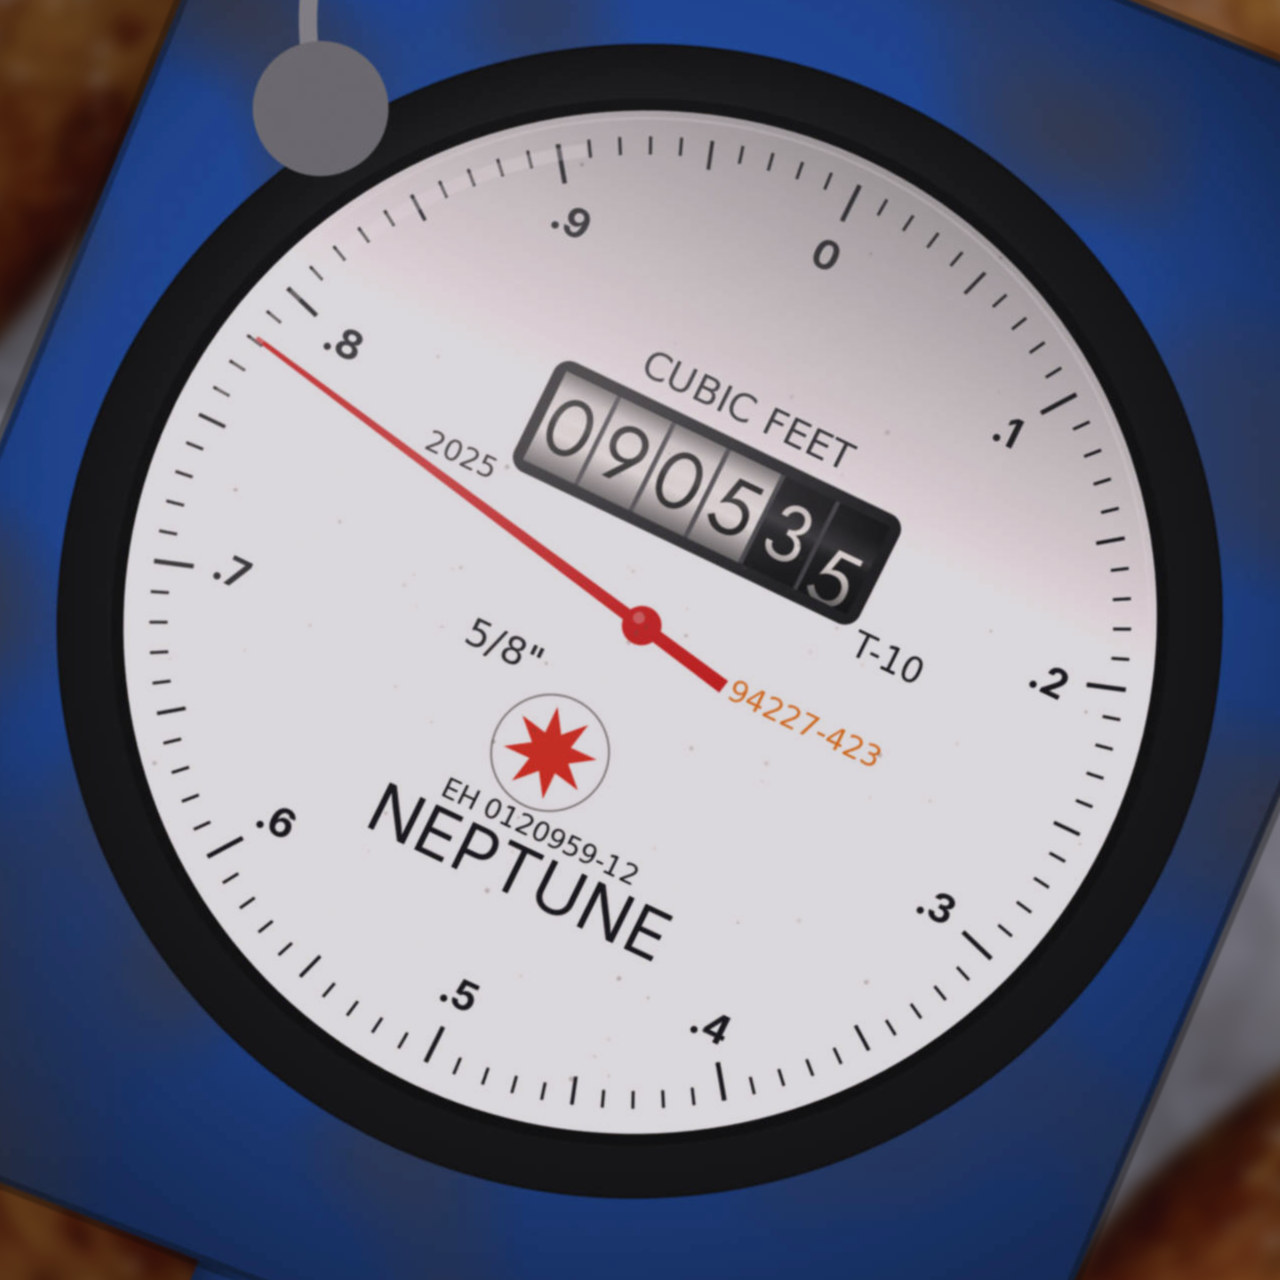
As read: 90534.78 ft³
